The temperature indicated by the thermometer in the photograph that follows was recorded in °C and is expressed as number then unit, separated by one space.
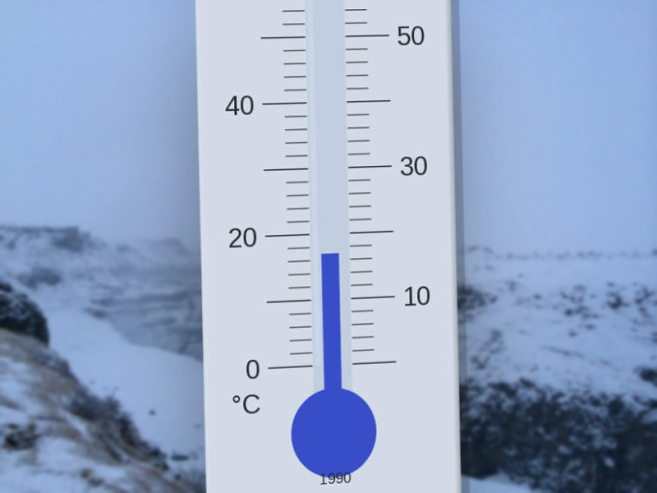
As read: 17 °C
